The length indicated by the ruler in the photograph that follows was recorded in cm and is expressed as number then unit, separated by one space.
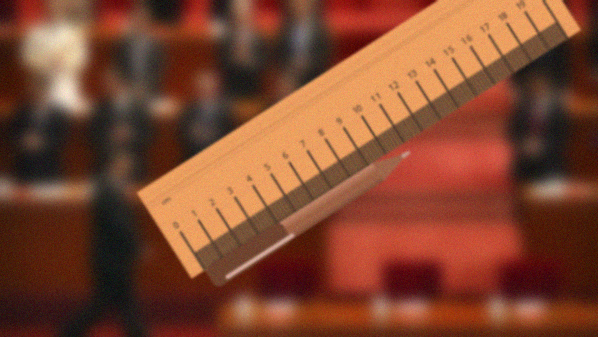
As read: 11 cm
